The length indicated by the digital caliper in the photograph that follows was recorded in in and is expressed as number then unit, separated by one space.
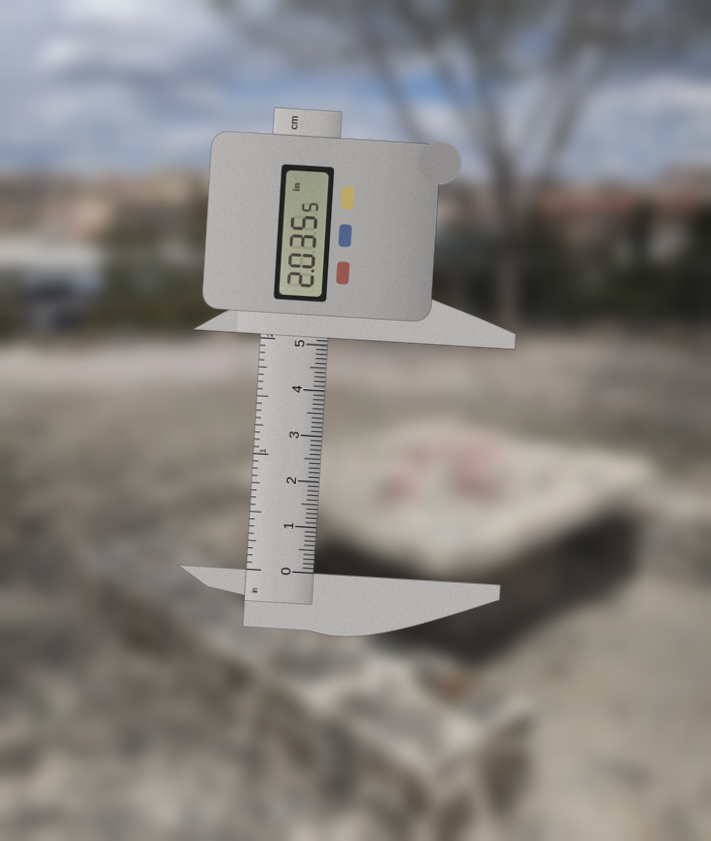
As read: 2.0355 in
